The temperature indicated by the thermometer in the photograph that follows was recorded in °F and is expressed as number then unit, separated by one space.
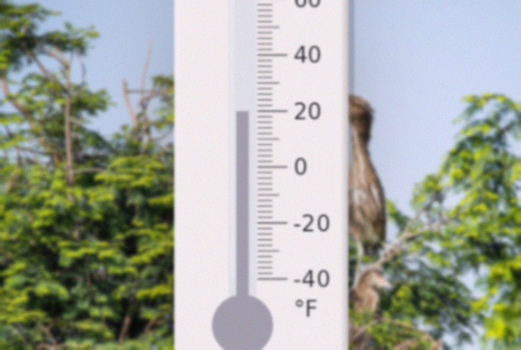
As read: 20 °F
